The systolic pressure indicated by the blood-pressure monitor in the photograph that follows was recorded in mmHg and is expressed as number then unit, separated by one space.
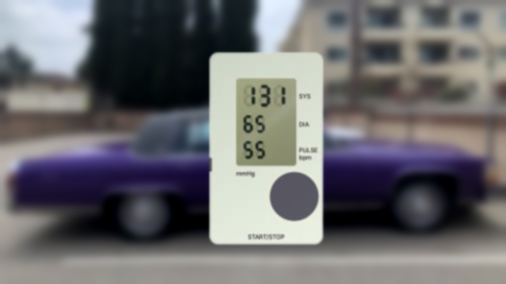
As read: 131 mmHg
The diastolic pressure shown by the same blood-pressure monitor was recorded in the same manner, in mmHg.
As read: 65 mmHg
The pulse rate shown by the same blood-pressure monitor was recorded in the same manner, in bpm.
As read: 55 bpm
